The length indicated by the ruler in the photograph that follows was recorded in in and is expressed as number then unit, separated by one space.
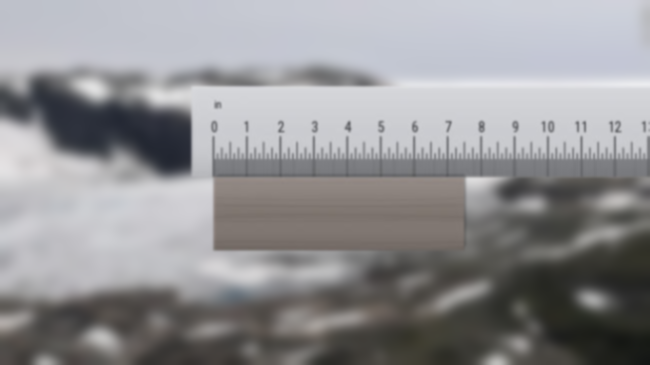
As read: 7.5 in
